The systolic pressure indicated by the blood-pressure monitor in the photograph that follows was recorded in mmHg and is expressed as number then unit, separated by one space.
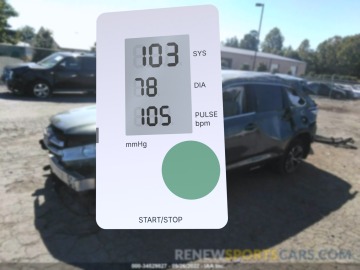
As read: 103 mmHg
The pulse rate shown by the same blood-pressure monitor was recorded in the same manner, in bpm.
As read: 105 bpm
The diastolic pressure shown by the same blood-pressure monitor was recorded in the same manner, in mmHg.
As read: 78 mmHg
